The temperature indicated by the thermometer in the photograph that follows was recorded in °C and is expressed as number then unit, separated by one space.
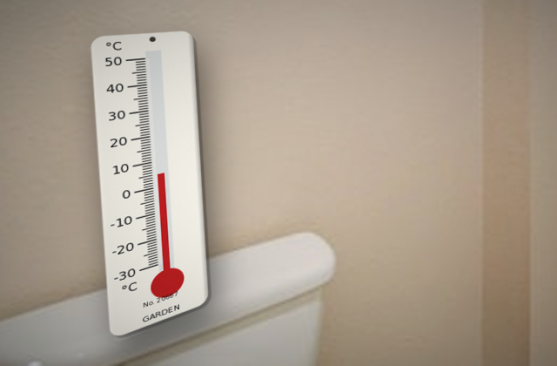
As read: 5 °C
